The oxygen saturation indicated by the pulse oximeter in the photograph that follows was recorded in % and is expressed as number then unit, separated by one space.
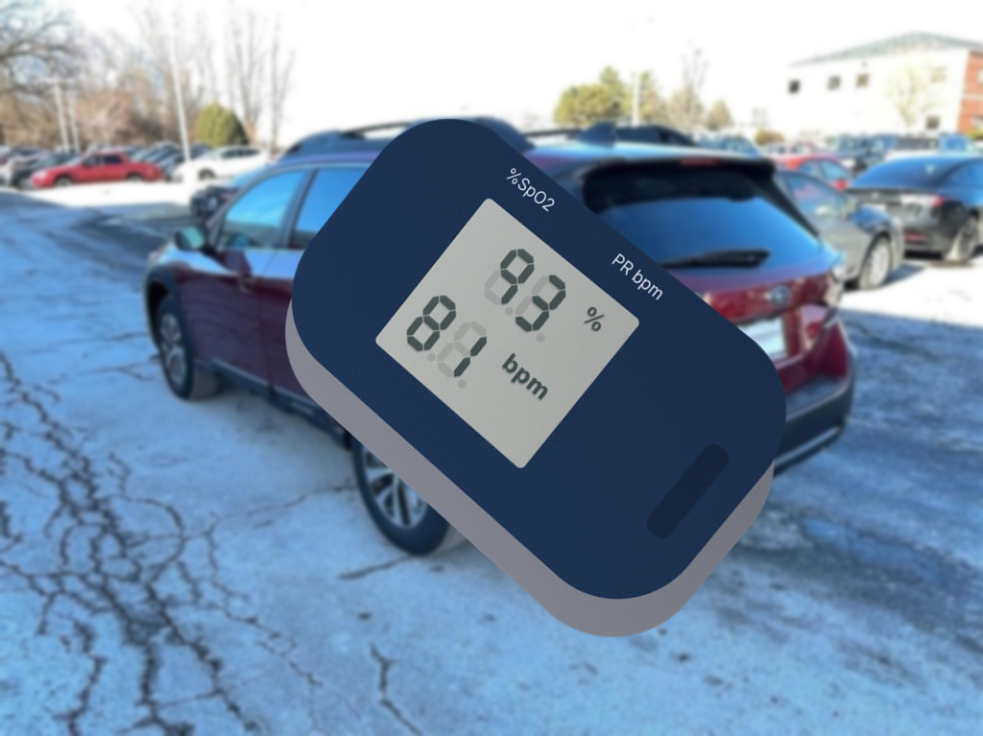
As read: 93 %
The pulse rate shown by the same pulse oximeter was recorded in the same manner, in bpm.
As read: 81 bpm
